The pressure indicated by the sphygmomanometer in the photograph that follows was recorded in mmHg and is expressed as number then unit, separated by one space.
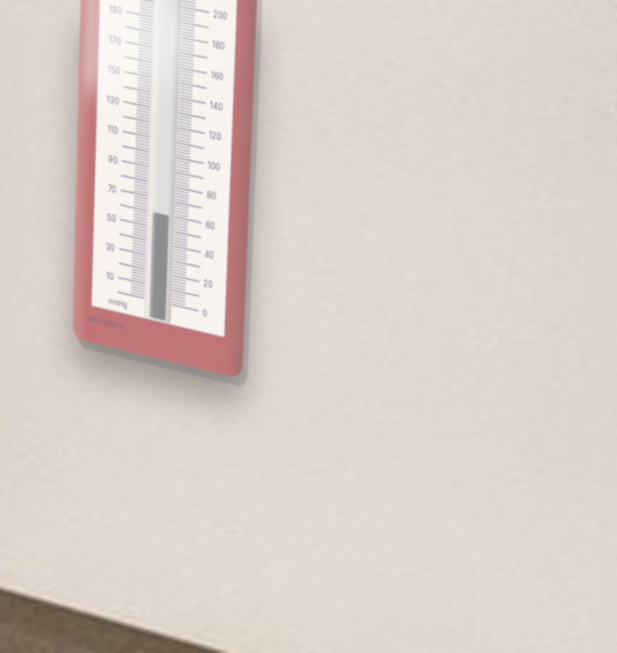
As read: 60 mmHg
